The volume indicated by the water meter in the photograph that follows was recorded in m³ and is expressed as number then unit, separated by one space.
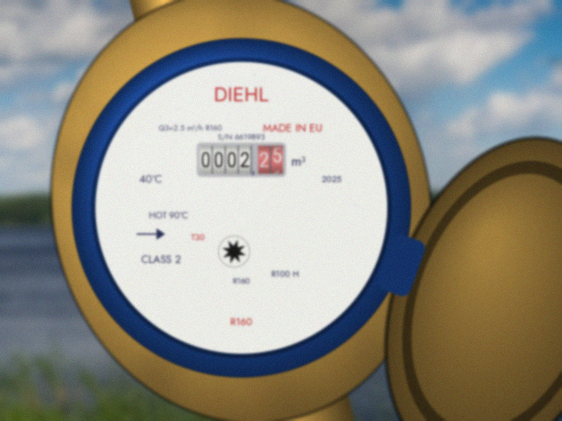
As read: 2.25 m³
